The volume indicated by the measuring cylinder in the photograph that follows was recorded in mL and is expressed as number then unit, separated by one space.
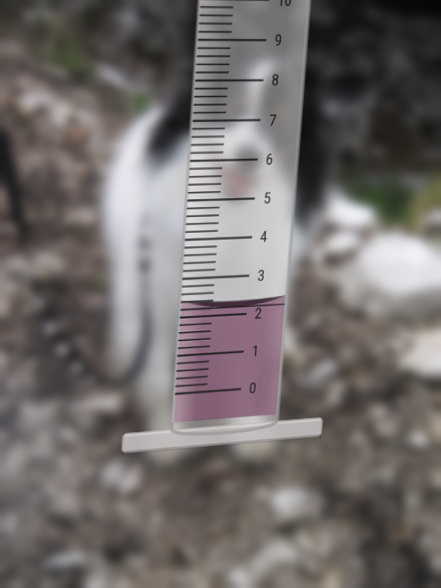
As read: 2.2 mL
